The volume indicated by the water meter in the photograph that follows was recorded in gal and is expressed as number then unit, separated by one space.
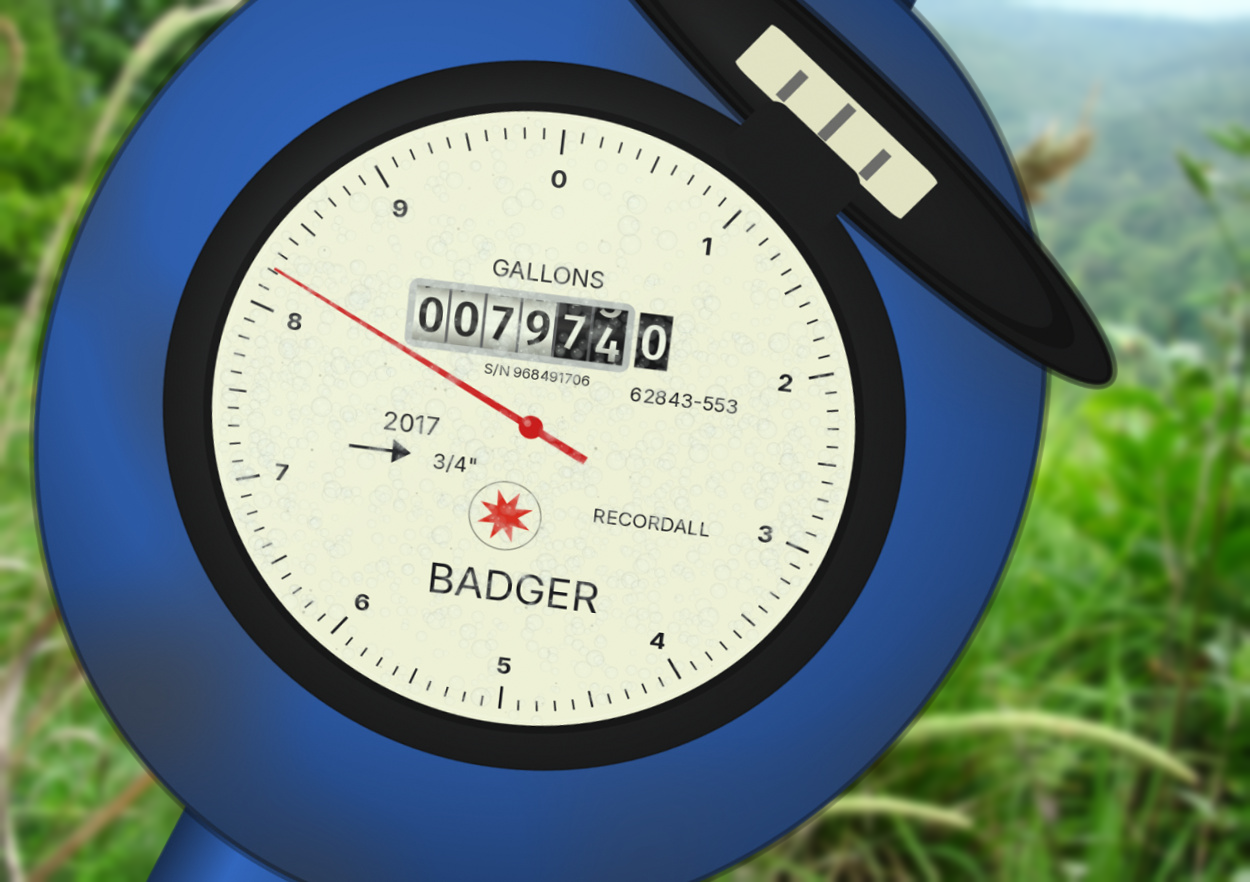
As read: 79738.2 gal
